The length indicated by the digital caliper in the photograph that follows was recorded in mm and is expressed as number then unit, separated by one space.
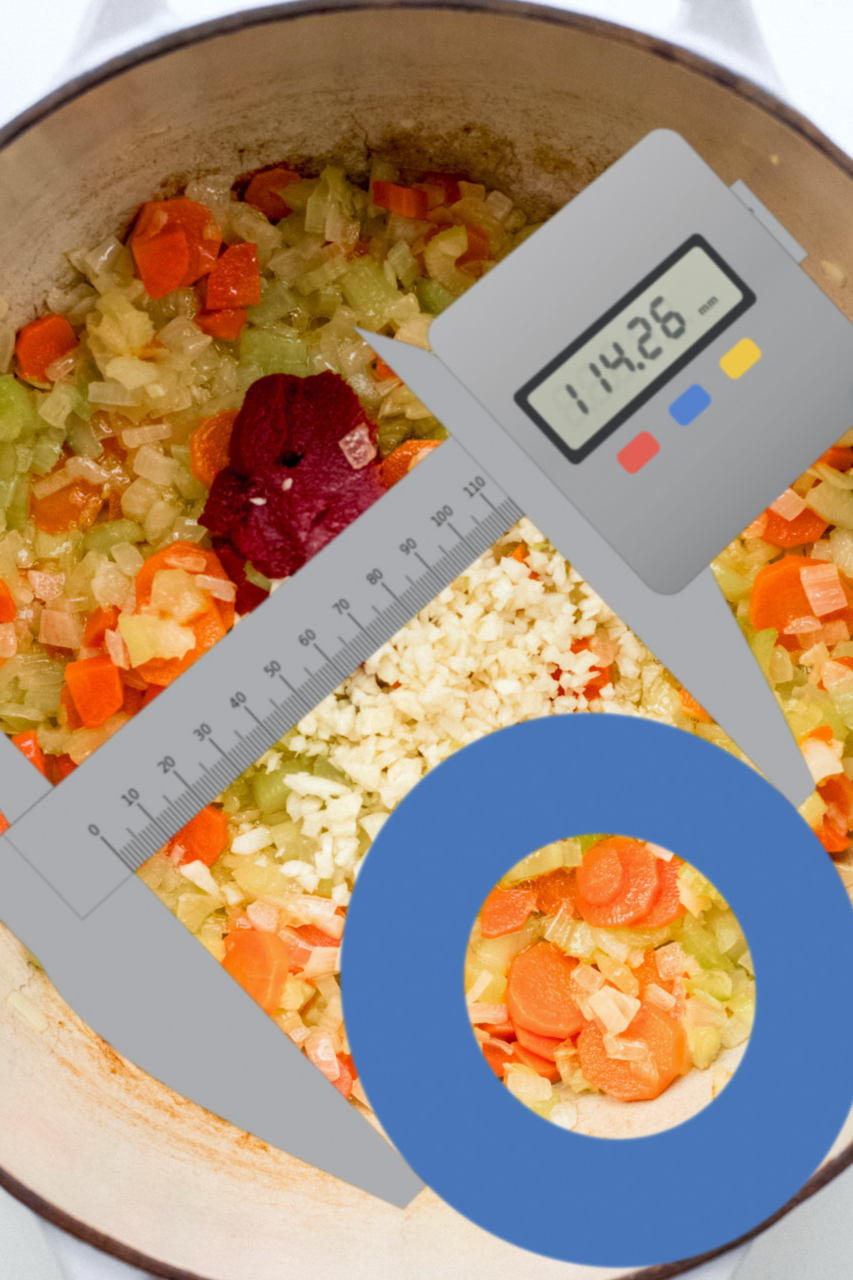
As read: 114.26 mm
